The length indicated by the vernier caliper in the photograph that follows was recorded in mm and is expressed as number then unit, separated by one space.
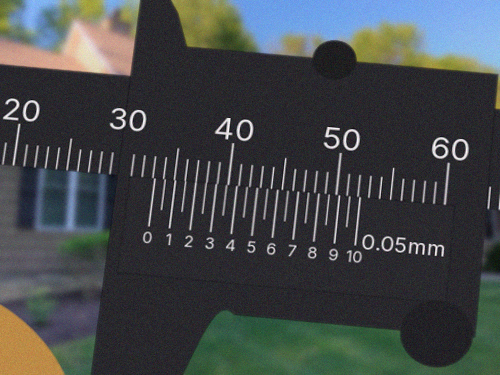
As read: 33.2 mm
